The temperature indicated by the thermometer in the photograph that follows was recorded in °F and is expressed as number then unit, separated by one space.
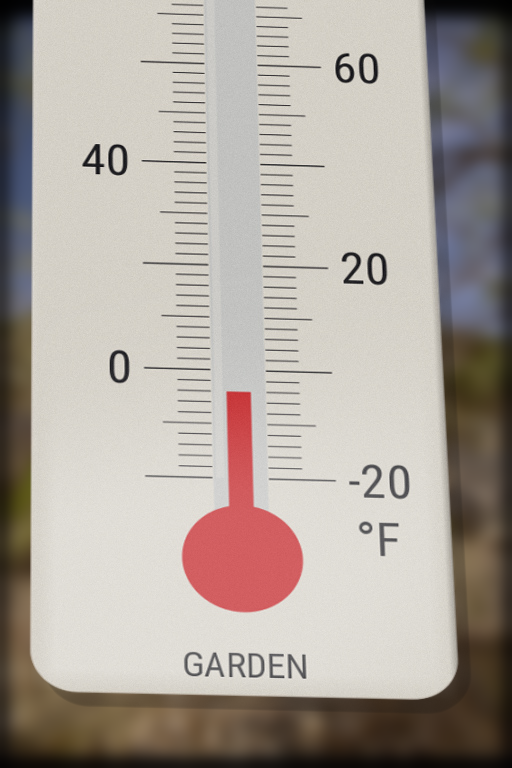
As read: -4 °F
